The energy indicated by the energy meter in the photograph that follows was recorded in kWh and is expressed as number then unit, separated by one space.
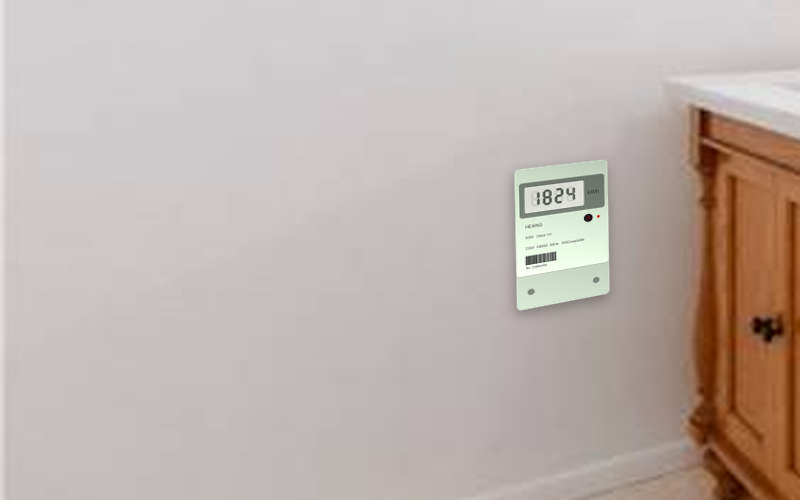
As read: 1824 kWh
